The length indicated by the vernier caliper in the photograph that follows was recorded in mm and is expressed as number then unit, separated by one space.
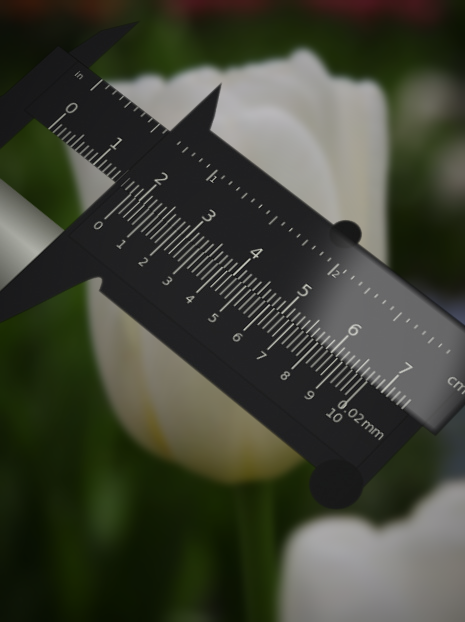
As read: 18.2 mm
